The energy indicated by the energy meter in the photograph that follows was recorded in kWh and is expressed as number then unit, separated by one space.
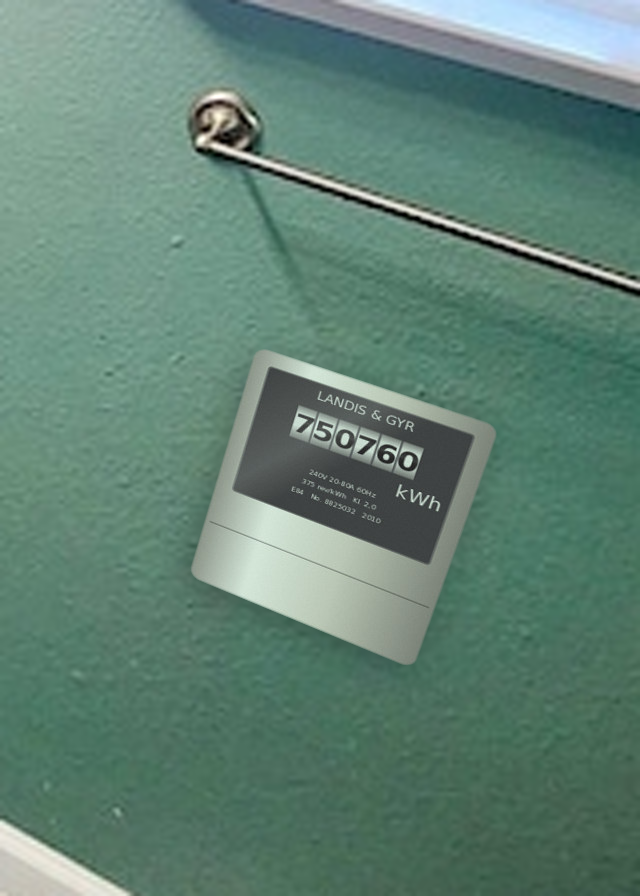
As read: 750760 kWh
